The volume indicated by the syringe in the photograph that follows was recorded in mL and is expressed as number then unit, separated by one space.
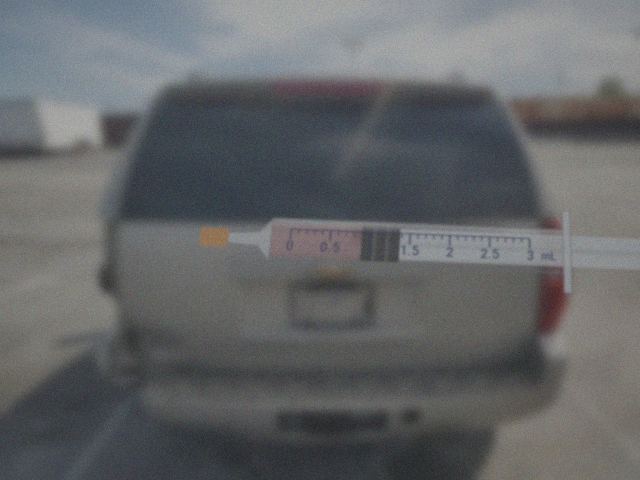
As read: 0.9 mL
